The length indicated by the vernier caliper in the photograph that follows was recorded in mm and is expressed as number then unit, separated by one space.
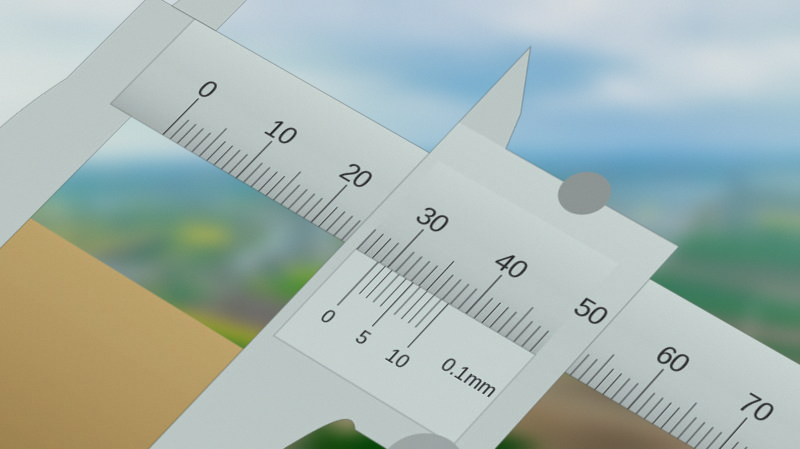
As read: 28.8 mm
